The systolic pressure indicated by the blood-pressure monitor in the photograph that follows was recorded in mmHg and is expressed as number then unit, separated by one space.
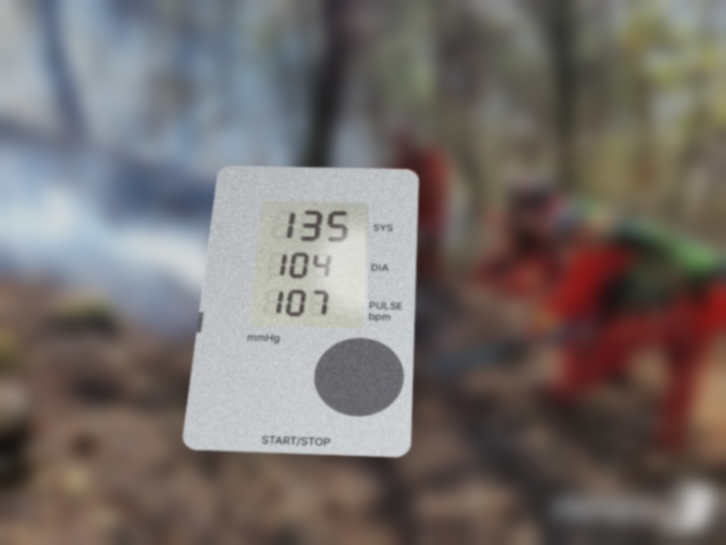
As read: 135 mmHg
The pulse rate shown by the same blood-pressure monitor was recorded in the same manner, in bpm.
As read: 107 bpm
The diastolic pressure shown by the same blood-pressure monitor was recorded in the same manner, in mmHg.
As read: 104 mmHg
